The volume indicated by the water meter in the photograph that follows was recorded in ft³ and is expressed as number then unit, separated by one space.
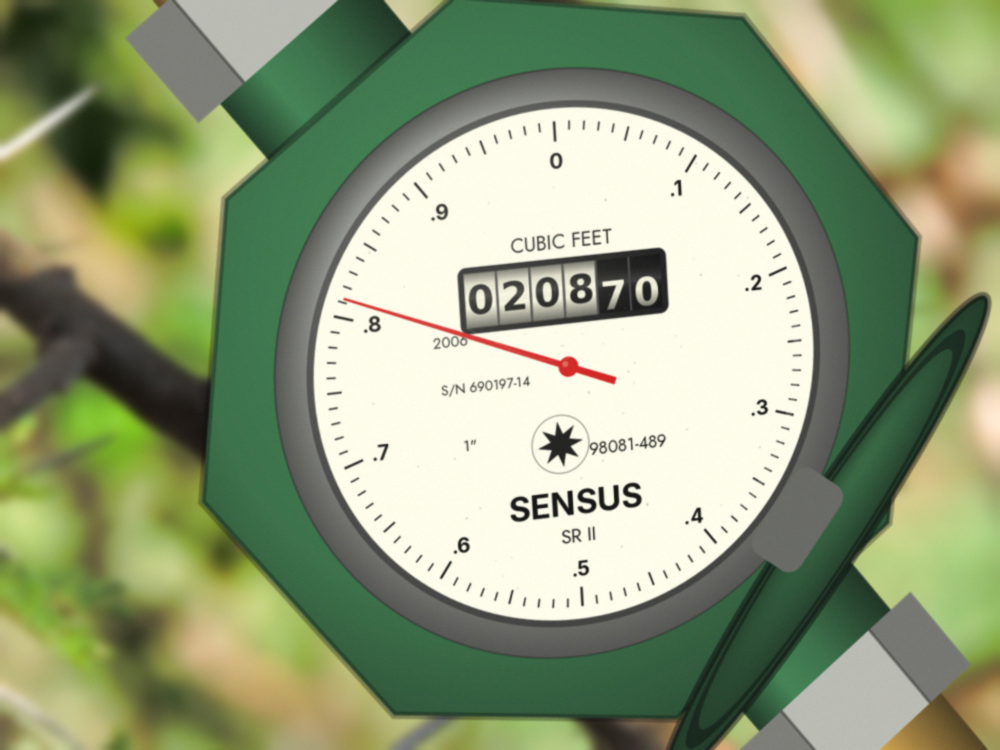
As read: 20869.81 ft³
